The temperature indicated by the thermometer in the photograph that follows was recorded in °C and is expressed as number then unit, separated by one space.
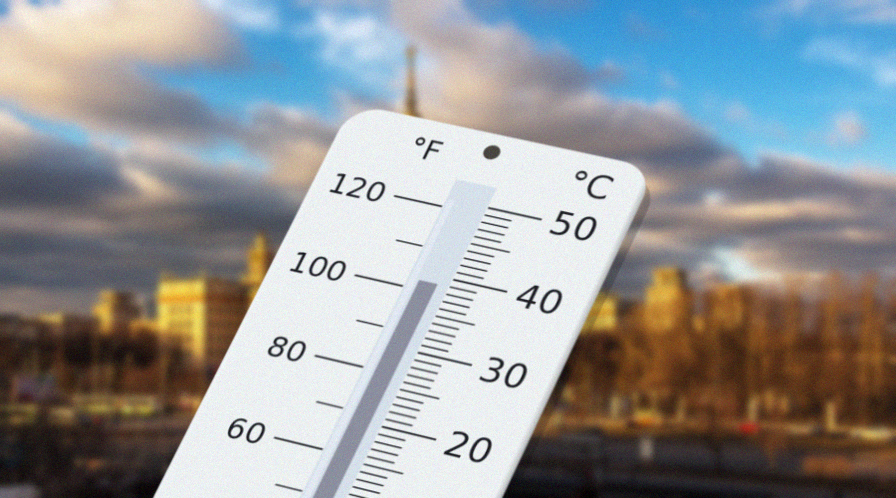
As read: 39 °C
